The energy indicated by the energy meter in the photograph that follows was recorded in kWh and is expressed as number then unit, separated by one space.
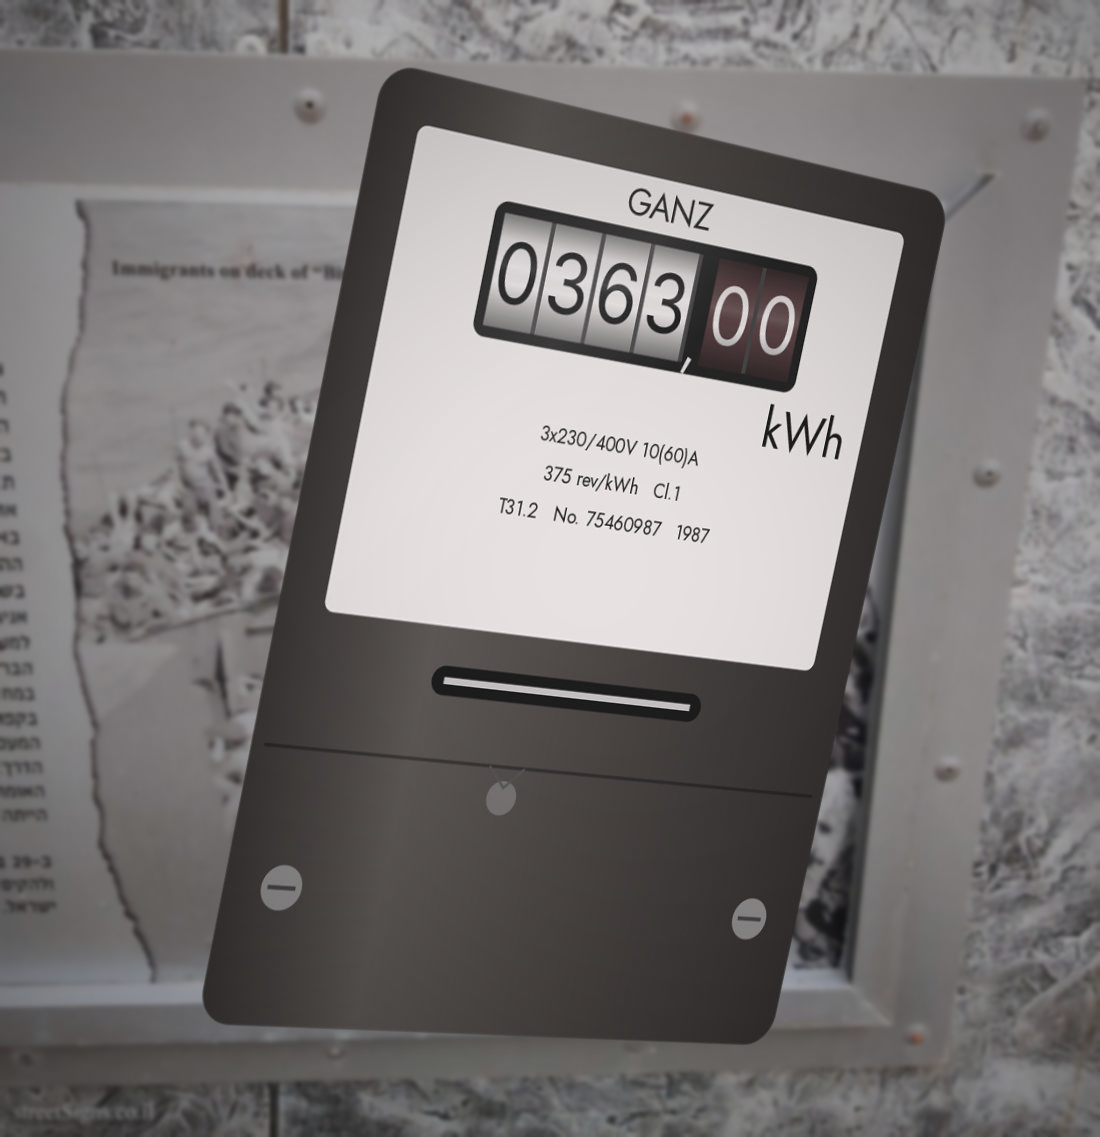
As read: 363.00 kWh
